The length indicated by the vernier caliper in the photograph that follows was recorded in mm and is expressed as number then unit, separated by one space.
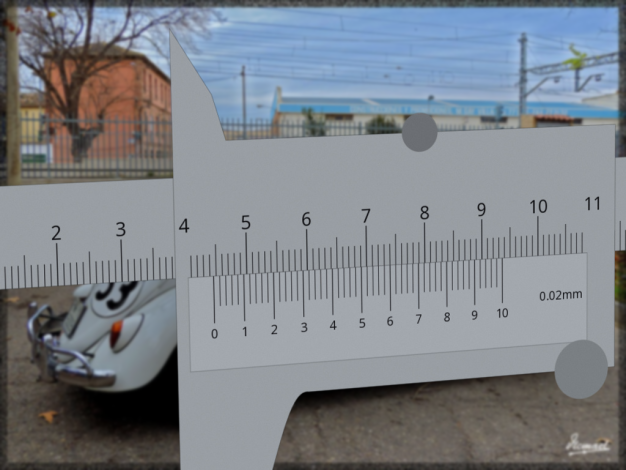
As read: 44.6 mm
